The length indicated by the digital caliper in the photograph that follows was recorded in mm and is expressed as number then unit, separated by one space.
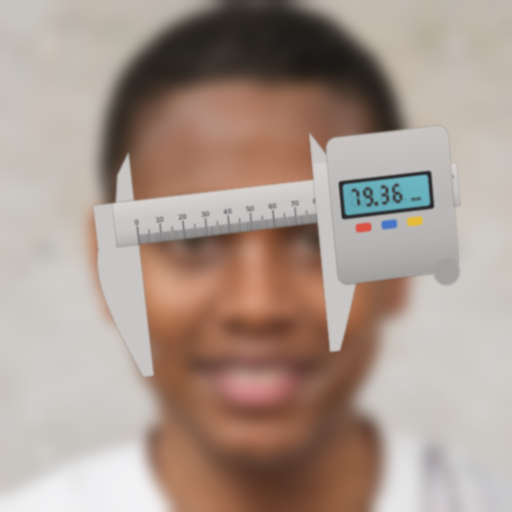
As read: 79.36 mm
